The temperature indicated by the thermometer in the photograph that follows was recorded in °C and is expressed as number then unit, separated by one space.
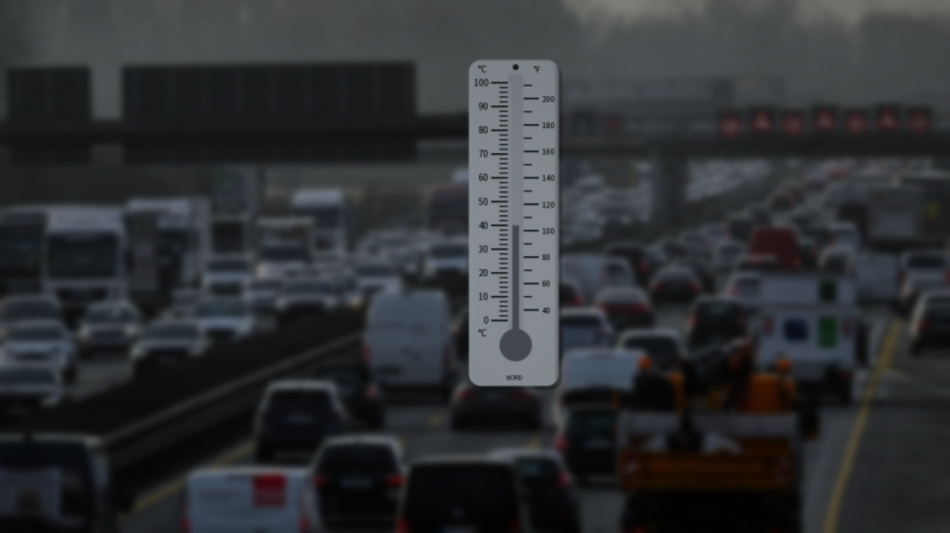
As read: 40 °C
